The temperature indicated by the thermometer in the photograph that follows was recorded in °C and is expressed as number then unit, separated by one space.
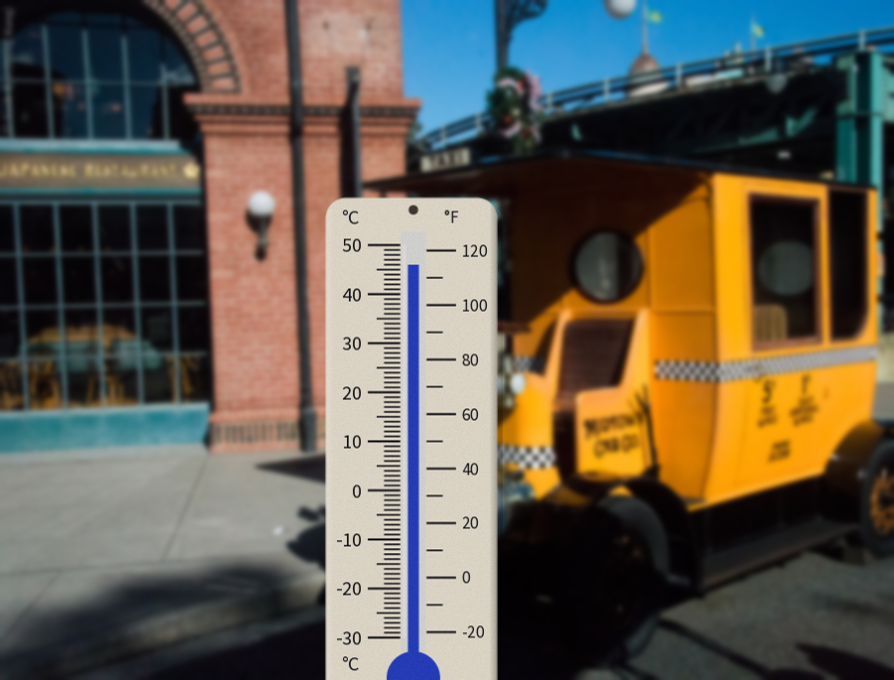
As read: 46 °C
